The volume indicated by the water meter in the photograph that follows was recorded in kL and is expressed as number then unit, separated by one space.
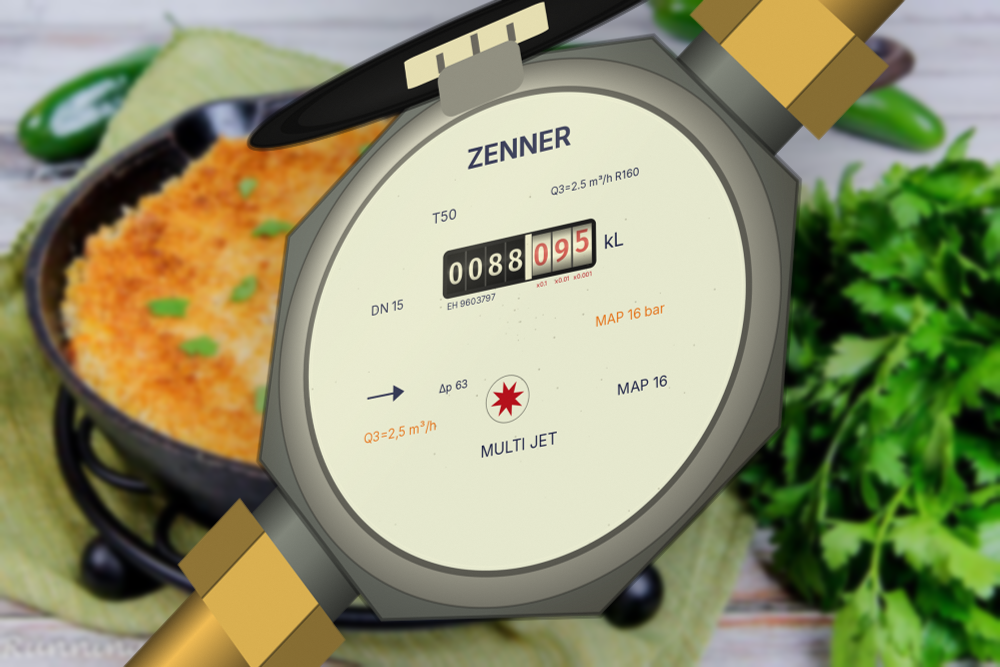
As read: 88.095 kL
